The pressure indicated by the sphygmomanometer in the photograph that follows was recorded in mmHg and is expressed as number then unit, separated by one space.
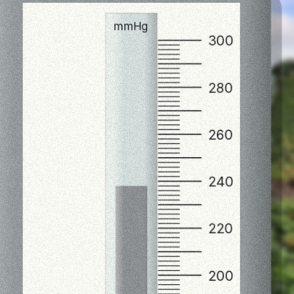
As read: 238 mmHg
